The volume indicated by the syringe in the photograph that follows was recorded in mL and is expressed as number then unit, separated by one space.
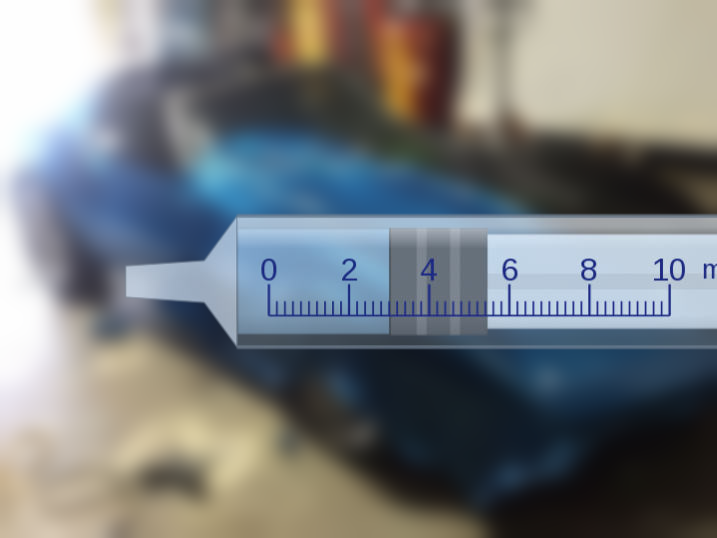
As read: 3 mL
